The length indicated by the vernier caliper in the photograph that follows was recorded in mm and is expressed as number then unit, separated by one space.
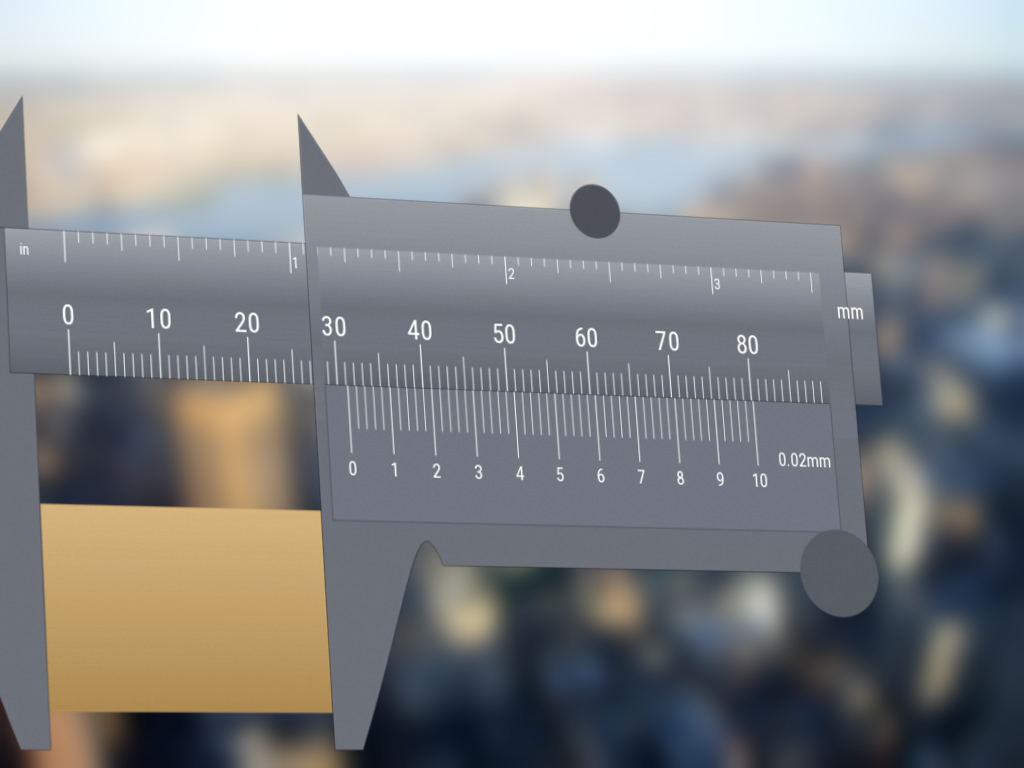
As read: 31.2 mm
